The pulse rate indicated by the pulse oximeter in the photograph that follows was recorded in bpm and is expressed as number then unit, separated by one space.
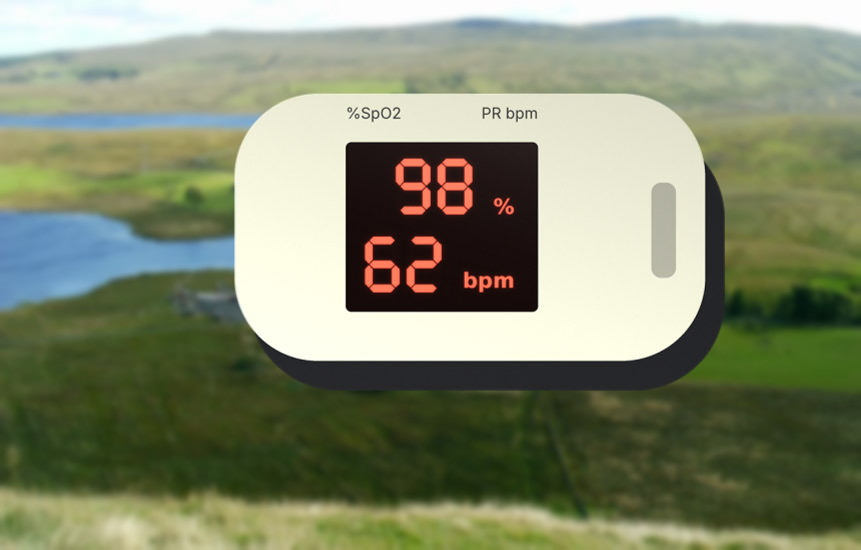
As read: 62 bpm
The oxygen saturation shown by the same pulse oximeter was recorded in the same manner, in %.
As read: 98 %
